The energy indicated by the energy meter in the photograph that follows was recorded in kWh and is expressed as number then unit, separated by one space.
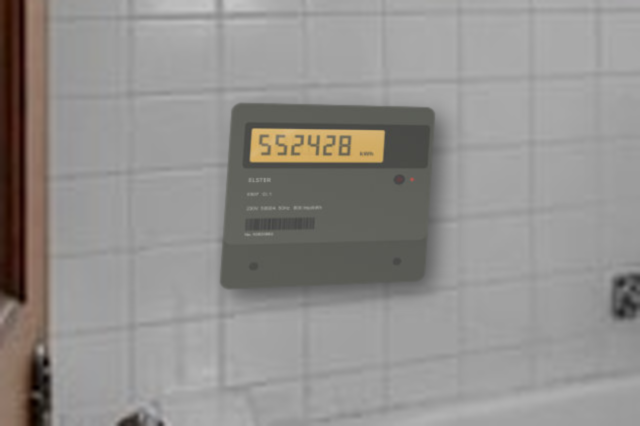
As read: 552428 kWh
